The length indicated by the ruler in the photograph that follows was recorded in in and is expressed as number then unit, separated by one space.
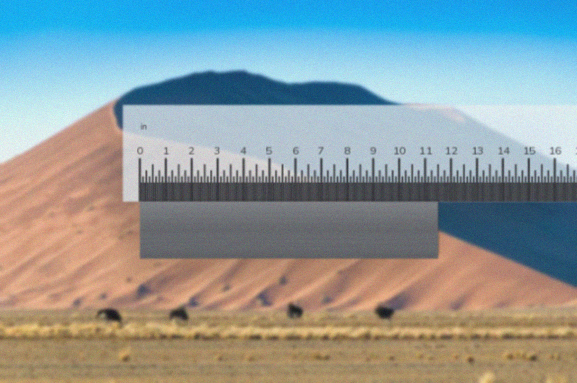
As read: 11.5 in
